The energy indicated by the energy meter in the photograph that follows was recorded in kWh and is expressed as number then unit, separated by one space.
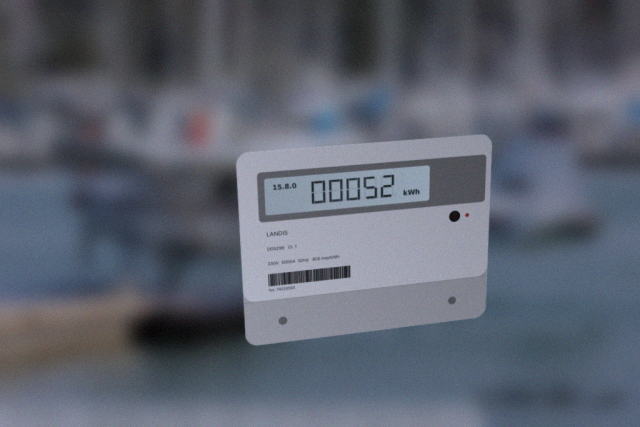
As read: 52 kWh
